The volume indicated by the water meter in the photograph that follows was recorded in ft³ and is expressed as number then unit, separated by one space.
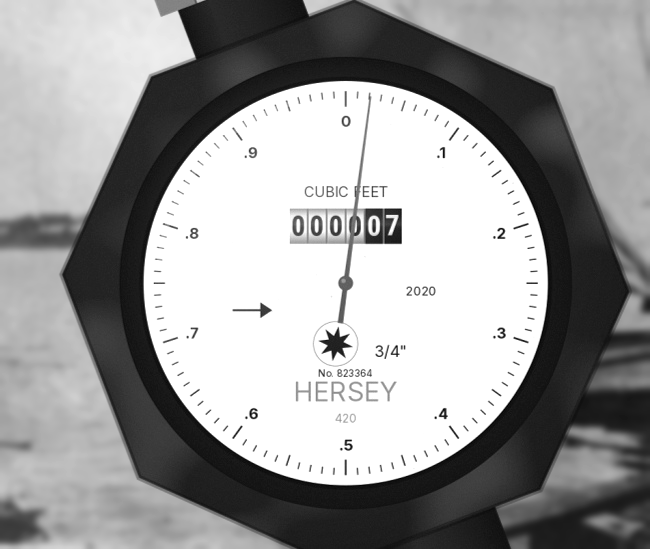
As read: 7.02 ft³
